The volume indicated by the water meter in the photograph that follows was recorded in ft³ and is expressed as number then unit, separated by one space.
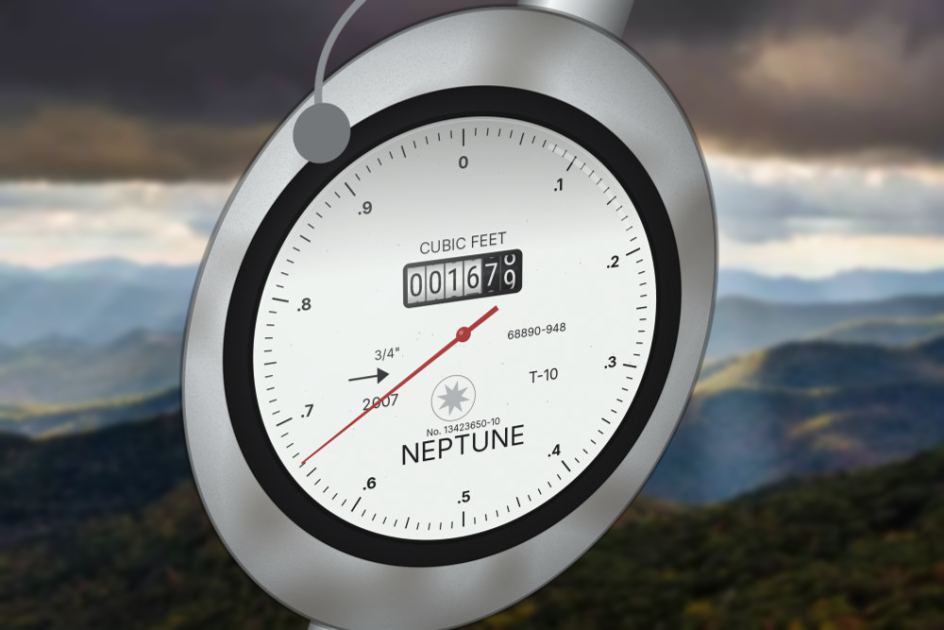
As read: 1678.66 ft³
